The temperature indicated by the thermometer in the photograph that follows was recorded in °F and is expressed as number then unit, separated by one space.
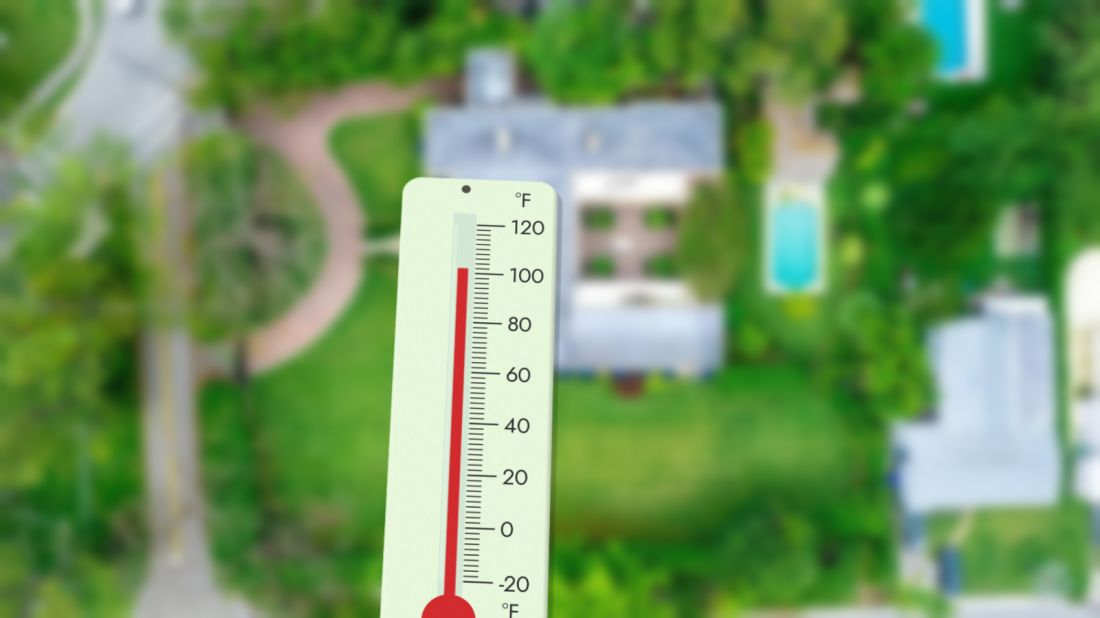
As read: 102 °F
